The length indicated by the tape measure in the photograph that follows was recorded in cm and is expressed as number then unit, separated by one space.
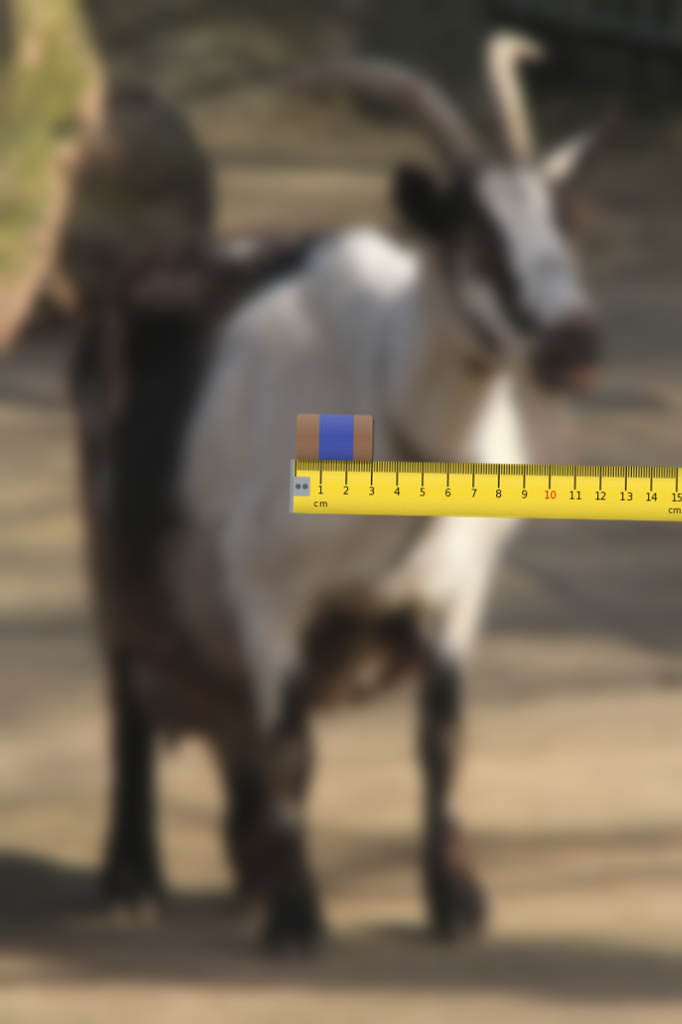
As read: 3 cm
